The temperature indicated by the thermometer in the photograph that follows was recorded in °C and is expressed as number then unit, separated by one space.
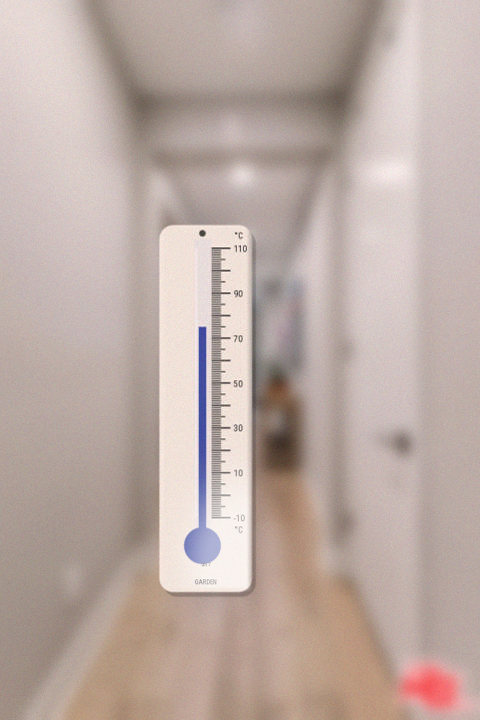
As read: 75 °C
